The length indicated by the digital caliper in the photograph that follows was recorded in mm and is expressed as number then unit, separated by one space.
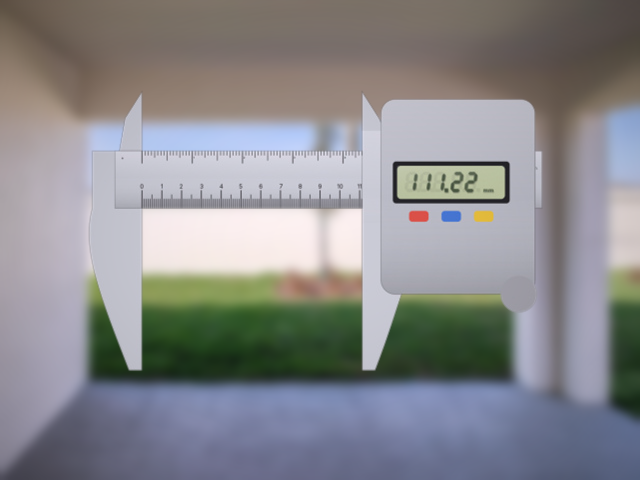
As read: 111.22 mm
